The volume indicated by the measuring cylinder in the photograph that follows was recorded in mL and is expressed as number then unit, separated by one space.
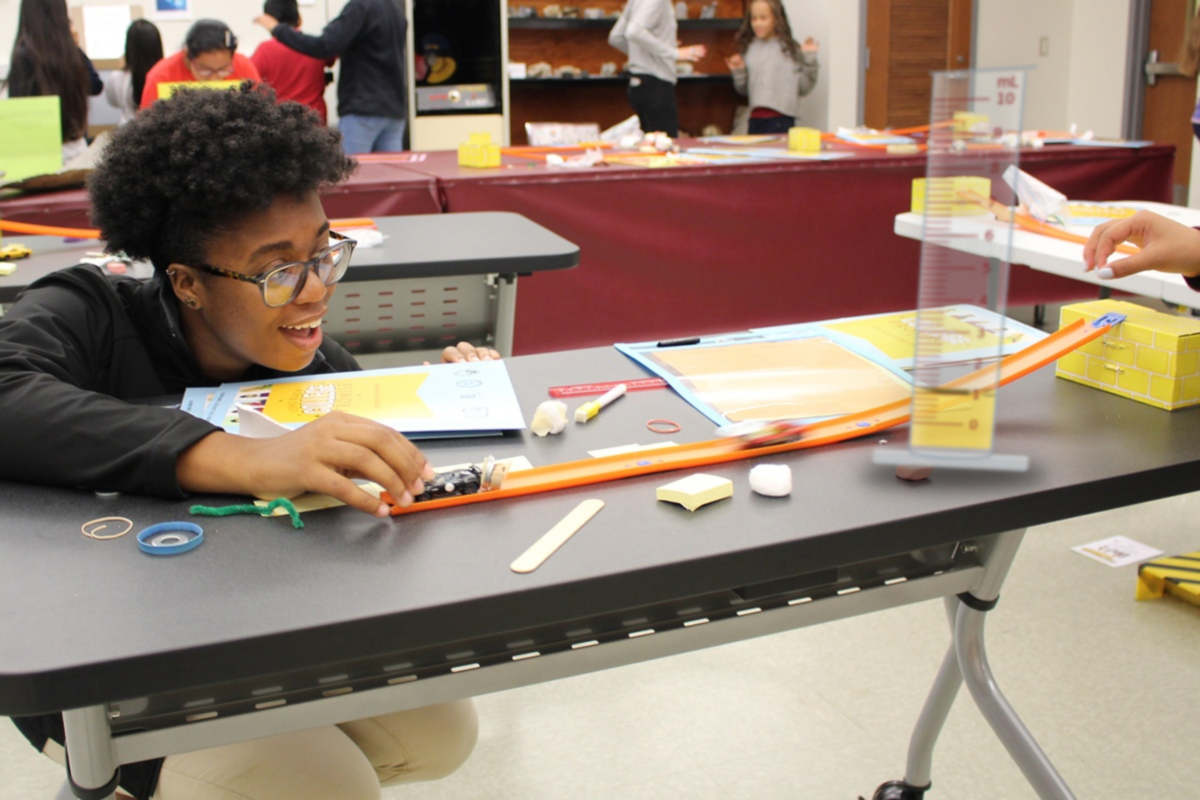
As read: 1 mL
